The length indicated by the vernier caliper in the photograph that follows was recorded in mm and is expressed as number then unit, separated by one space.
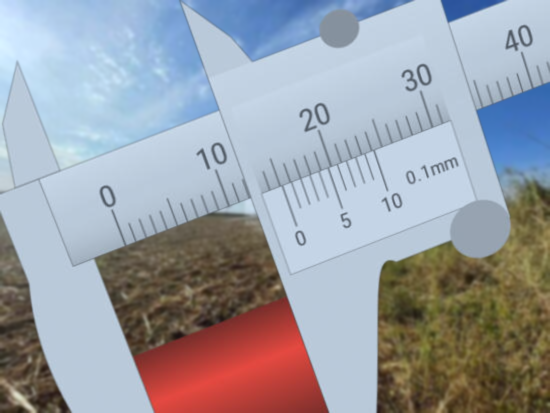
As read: 15.2 mm
